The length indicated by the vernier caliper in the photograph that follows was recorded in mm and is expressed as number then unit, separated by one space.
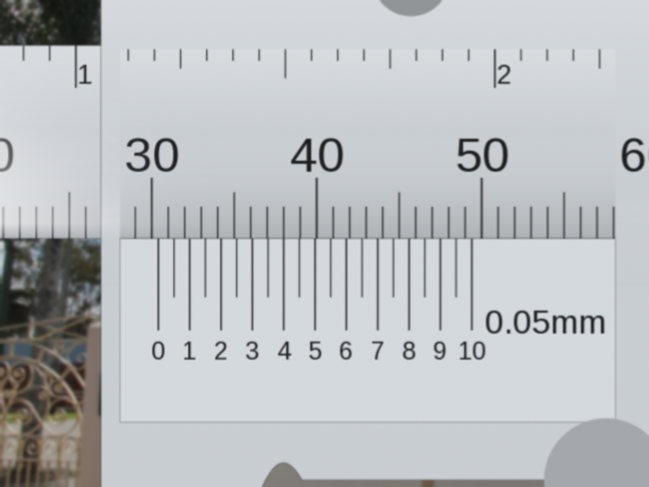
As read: 30.4 mm
